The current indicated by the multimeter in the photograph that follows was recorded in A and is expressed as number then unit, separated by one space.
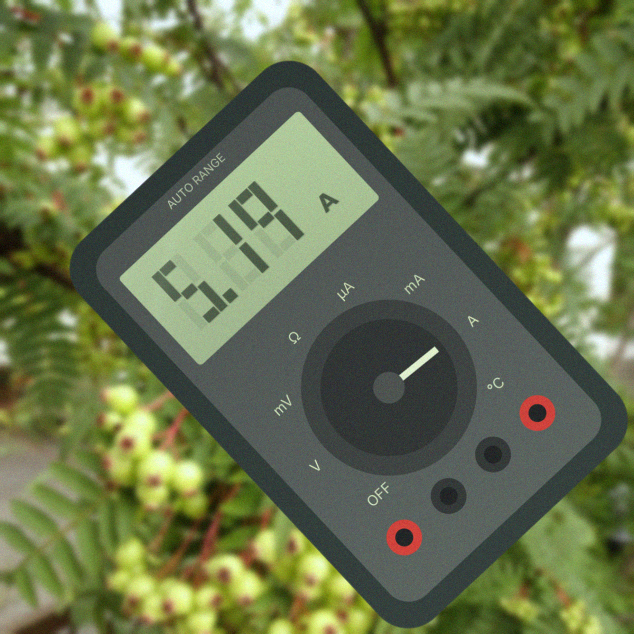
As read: 5.19 A
